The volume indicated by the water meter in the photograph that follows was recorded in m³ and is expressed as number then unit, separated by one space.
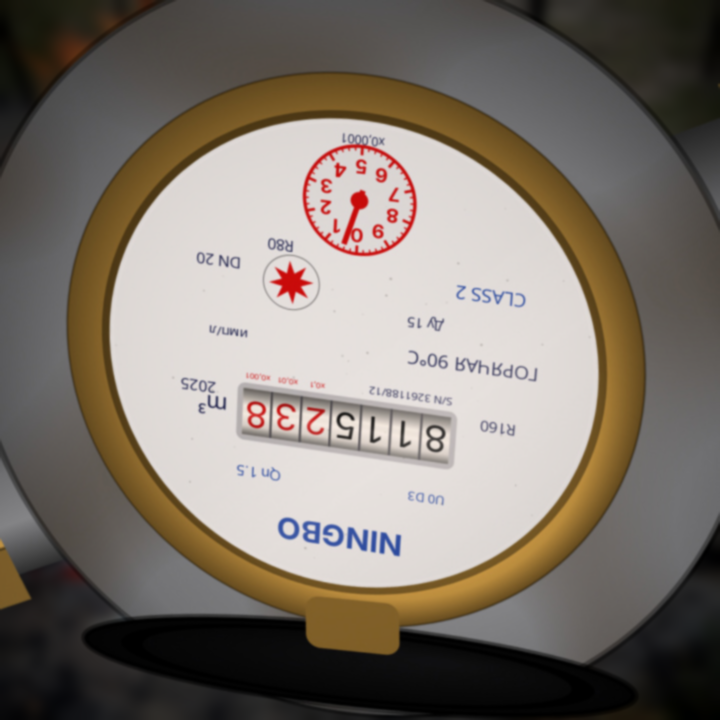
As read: 8115.2380 m³
